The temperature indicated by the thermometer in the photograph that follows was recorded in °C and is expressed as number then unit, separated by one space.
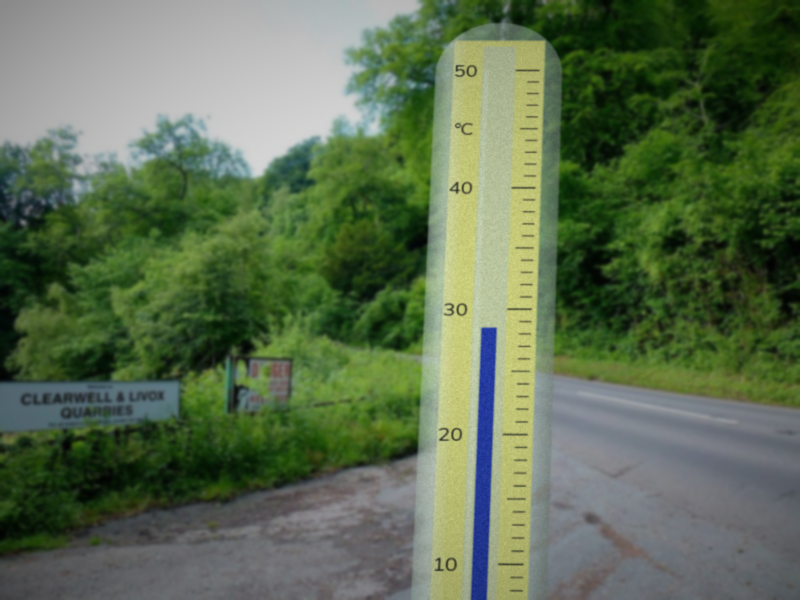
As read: 28.5 °C
